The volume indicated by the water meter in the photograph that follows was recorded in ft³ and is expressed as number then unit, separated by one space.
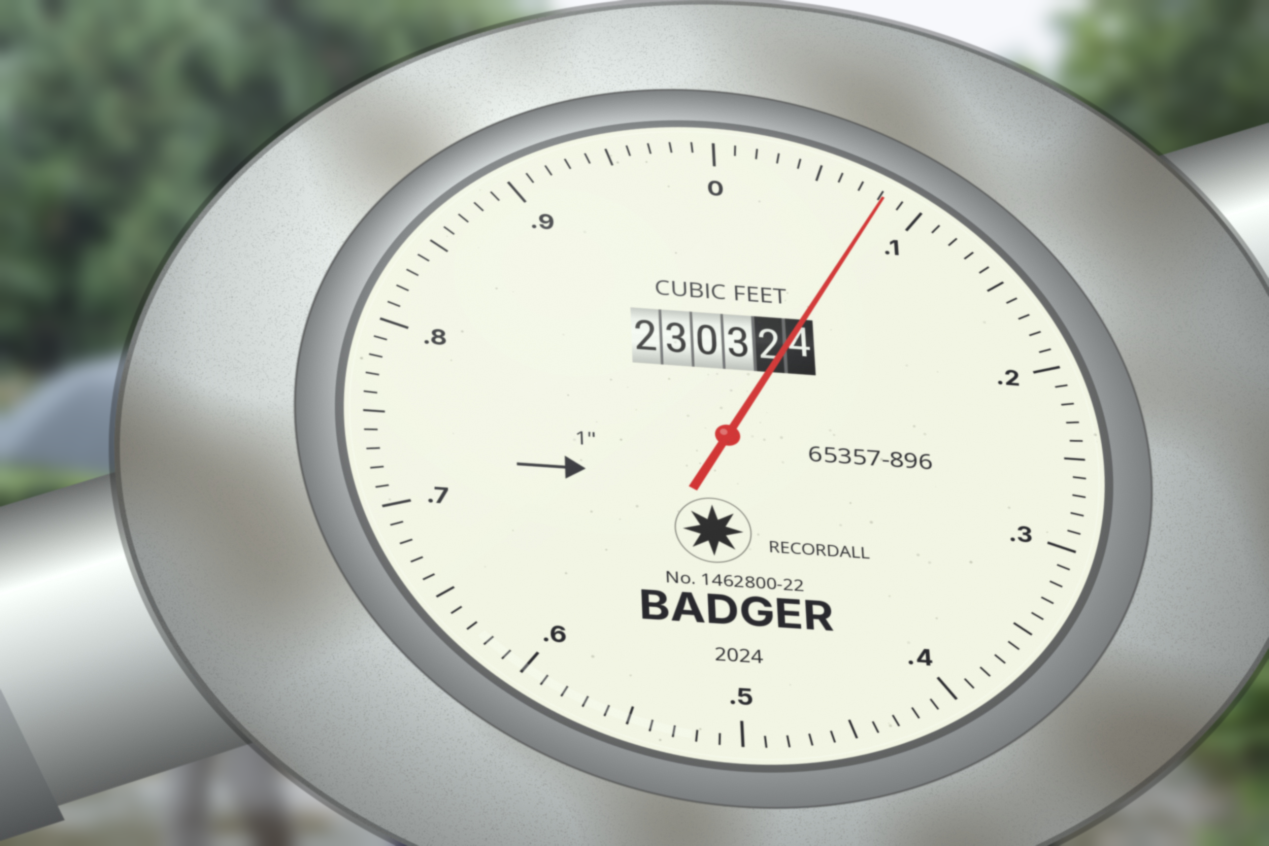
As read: 230324.08 ft³
